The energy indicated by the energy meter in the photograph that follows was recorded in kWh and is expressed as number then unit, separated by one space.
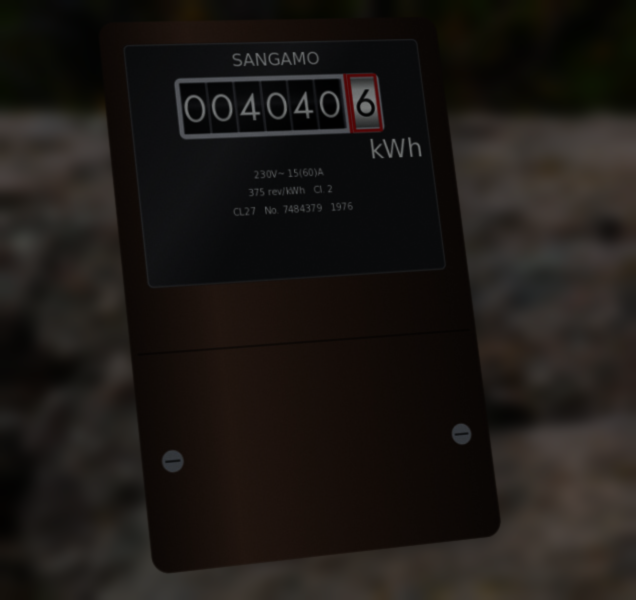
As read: 4040.6 kWh
